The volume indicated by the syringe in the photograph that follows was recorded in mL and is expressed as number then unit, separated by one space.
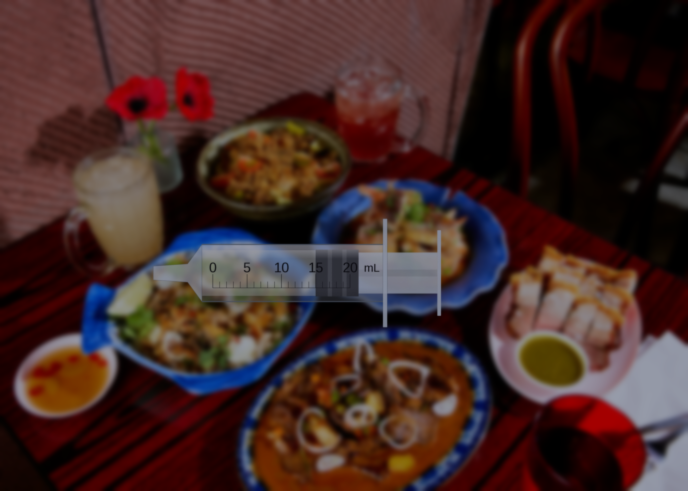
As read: 15 mL
